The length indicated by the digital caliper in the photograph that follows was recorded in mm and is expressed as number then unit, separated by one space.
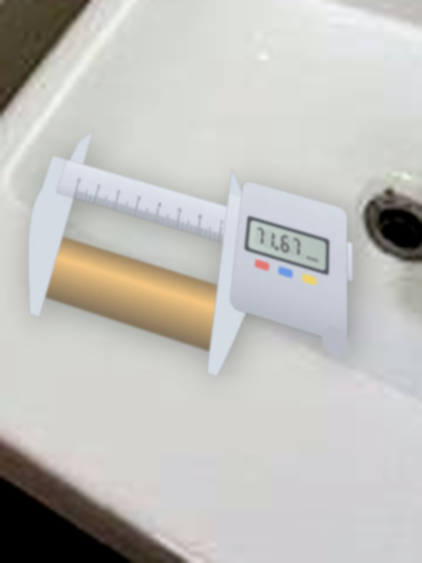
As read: 71.67 mm
